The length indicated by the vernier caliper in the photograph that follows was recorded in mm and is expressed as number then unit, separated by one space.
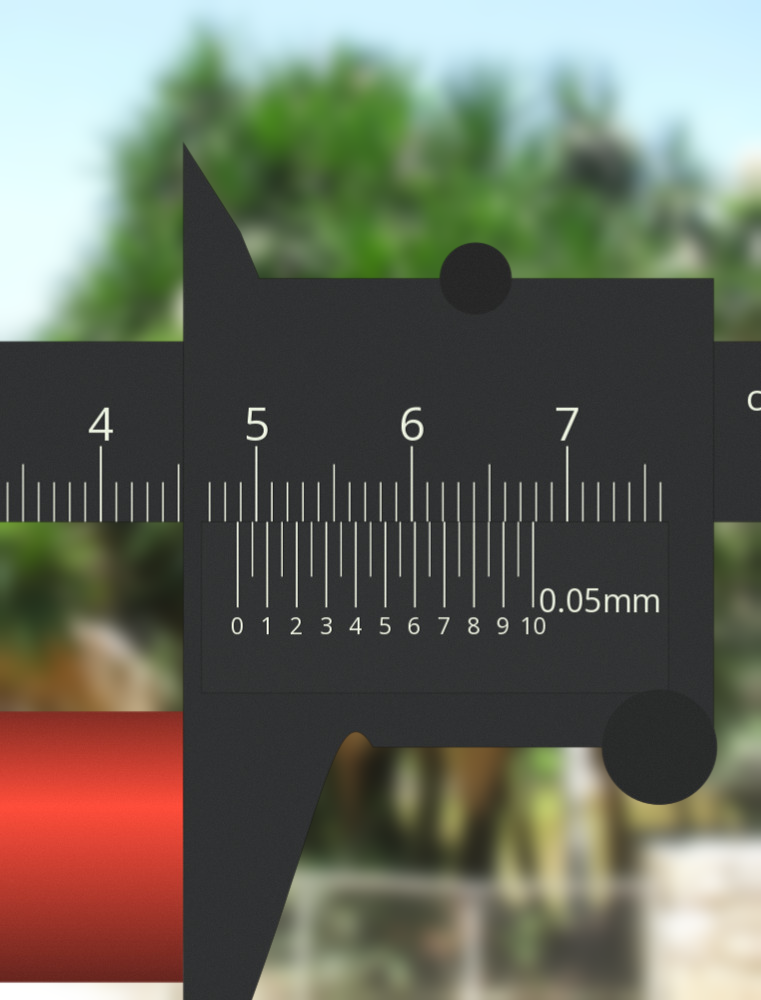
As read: 48.8 mm
